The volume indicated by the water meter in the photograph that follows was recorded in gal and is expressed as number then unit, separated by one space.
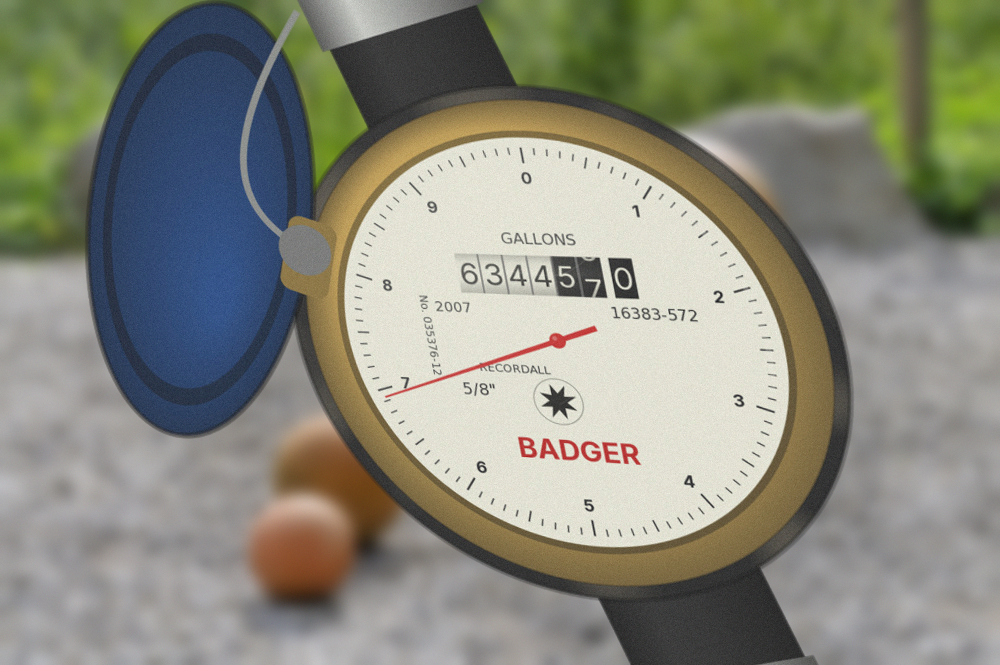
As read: 6344566.9 gal
